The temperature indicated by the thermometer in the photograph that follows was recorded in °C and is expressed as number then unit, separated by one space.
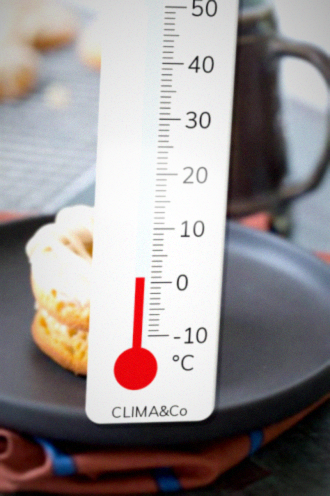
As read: 1 °C
